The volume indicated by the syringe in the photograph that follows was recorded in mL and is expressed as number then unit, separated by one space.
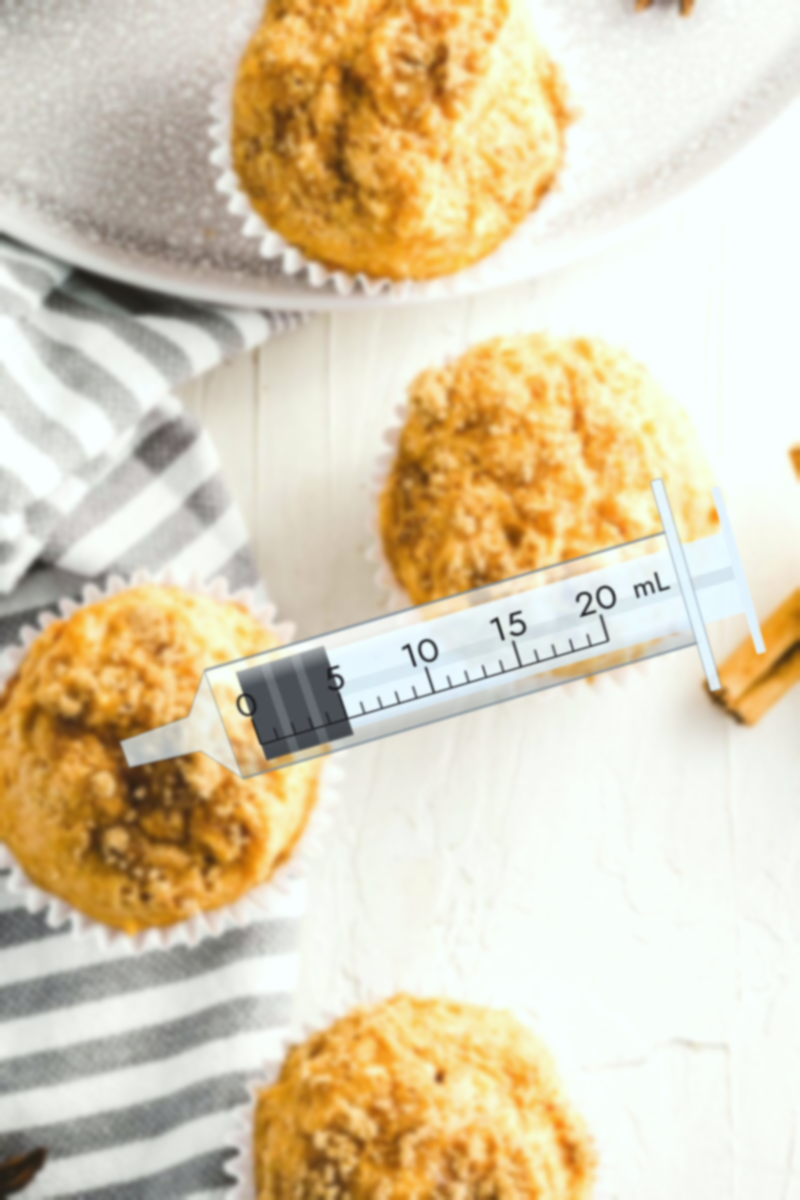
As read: 0 mL
